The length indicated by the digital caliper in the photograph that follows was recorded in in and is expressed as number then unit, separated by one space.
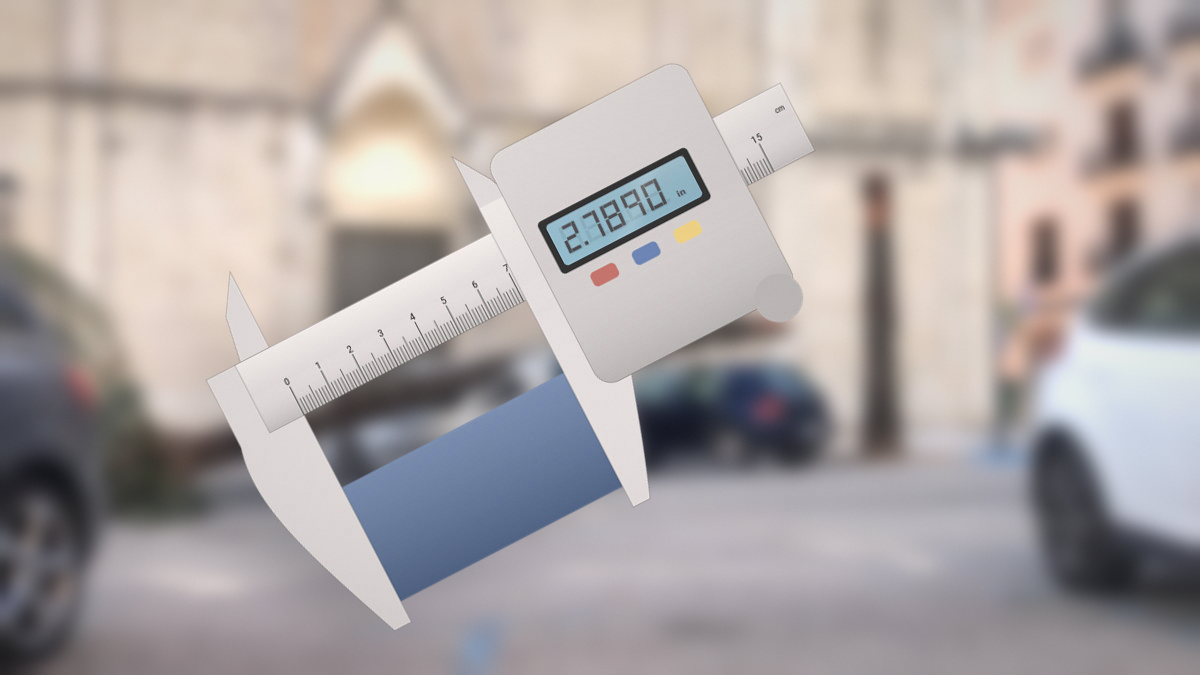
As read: 2.7890 in
